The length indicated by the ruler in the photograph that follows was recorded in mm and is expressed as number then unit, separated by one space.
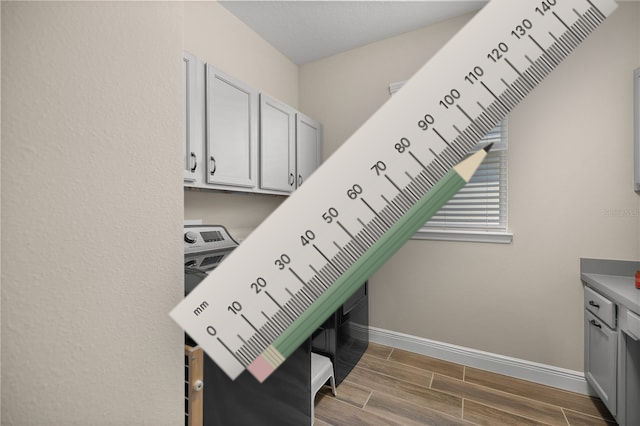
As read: 100 mm
